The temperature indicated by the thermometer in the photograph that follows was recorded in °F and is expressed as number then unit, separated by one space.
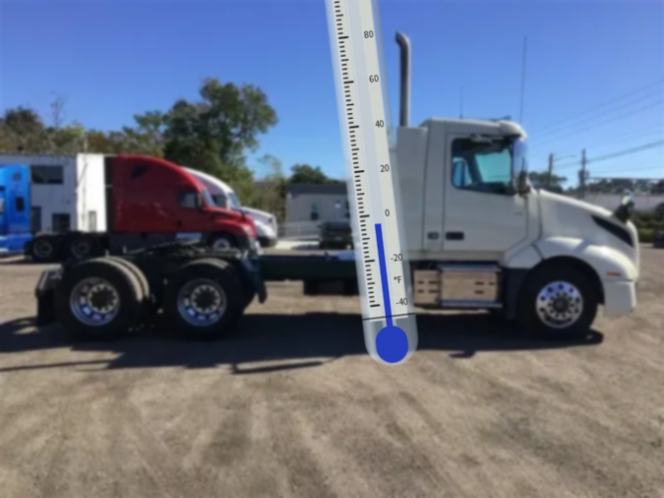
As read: -4 °F
